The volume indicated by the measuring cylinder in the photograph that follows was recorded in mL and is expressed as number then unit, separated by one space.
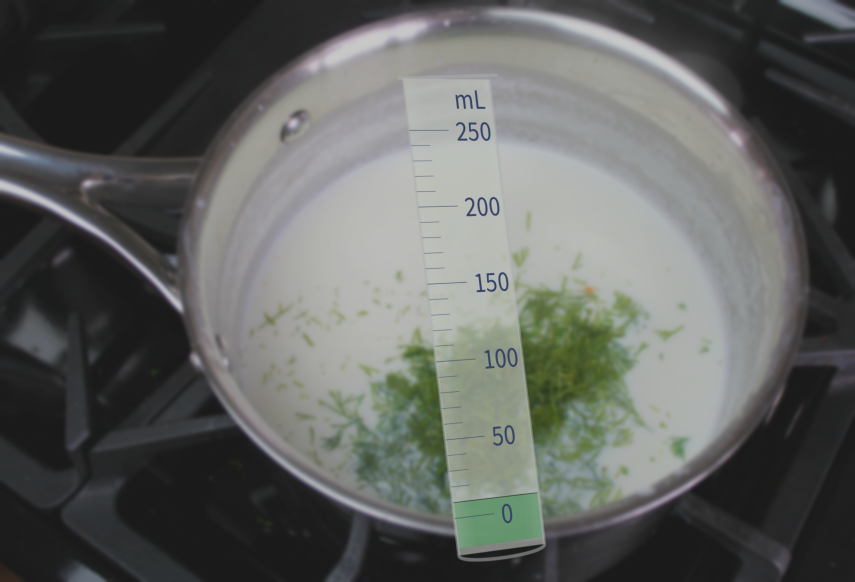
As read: 10 mL
